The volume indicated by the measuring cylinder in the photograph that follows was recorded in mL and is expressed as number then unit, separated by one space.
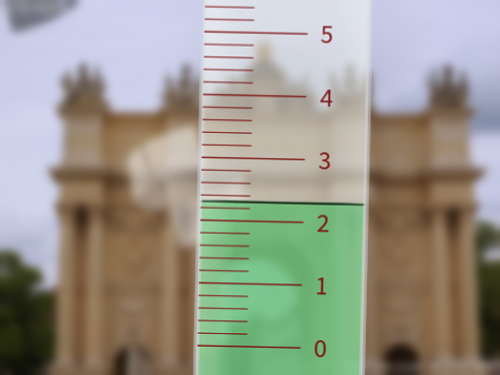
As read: 2.3 mL
